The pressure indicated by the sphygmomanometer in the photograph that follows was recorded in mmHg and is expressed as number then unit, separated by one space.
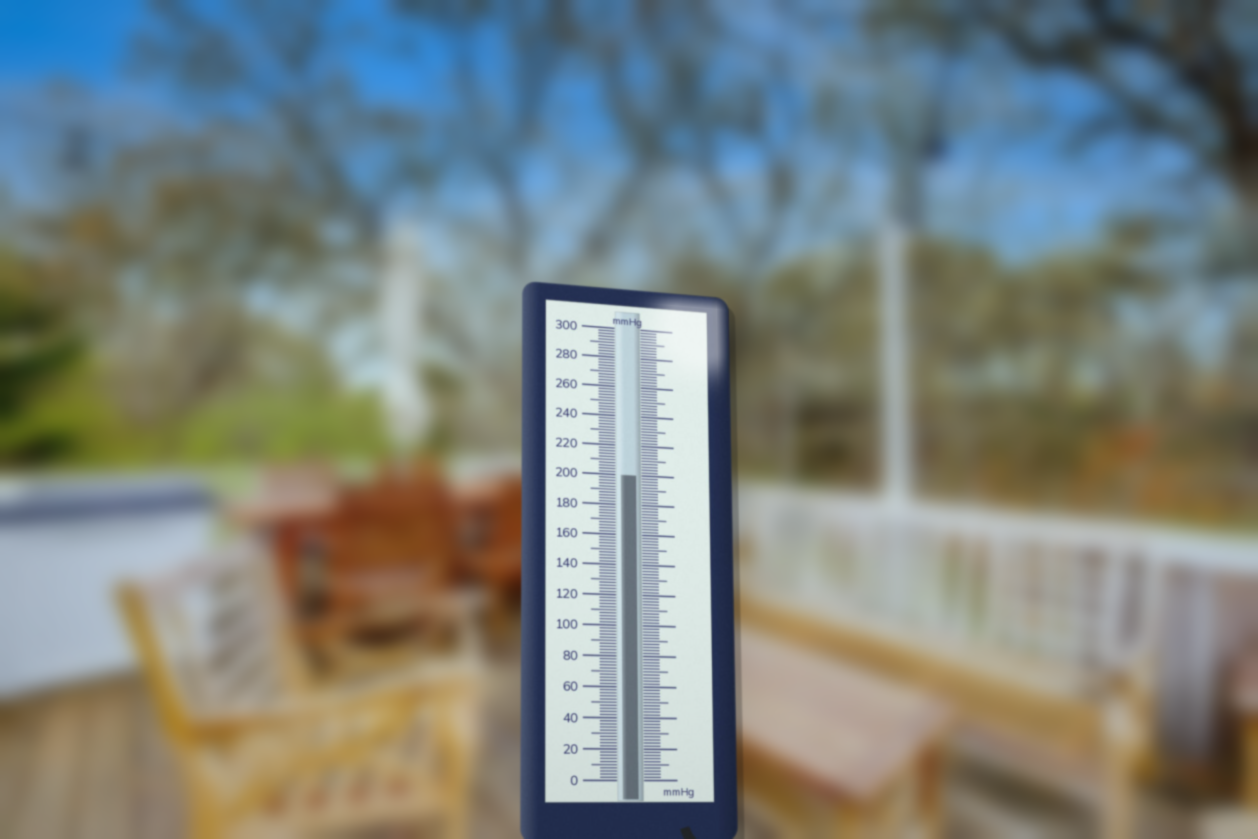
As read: 200 mmHg
